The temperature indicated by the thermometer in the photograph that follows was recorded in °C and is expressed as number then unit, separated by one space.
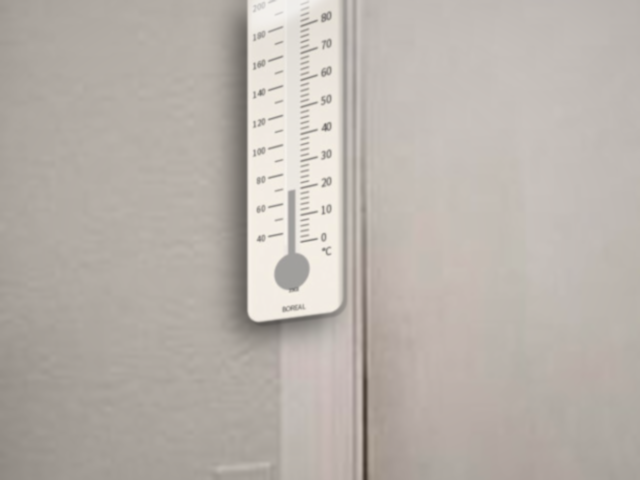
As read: 20 °C
